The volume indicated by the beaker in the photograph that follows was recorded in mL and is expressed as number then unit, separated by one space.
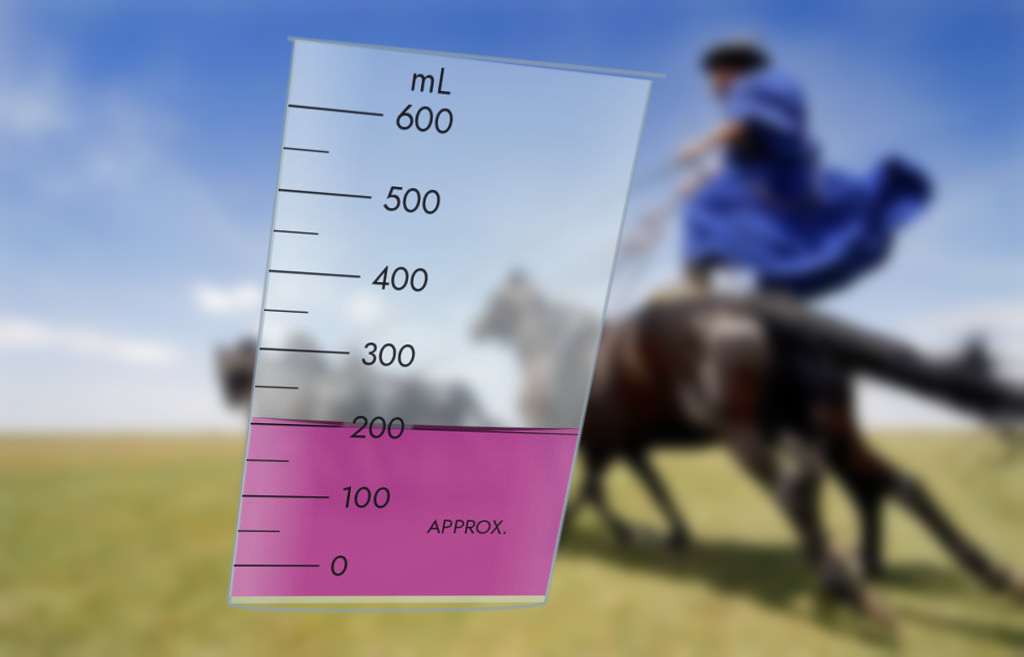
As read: 200 mL
